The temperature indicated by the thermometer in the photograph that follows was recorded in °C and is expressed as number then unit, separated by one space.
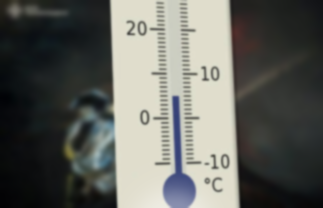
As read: 5 °C
